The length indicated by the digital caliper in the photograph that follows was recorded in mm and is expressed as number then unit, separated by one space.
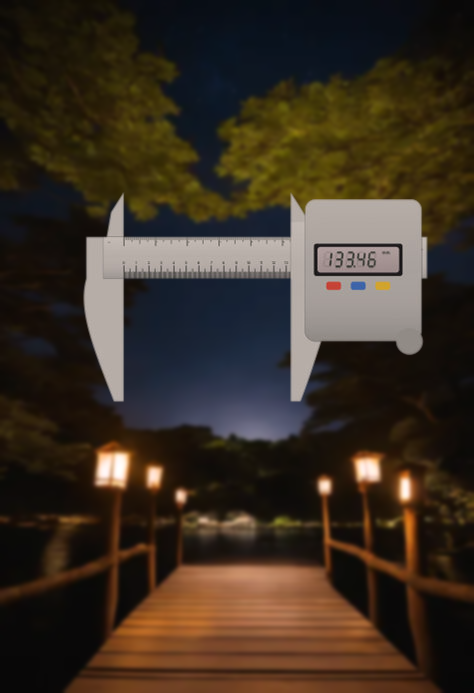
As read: 133.46 mm
